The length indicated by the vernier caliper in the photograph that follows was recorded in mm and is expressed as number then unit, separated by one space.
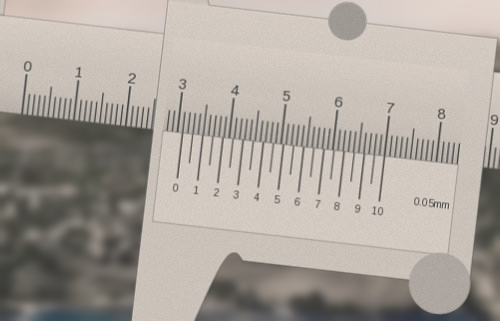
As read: 31.0 mm
